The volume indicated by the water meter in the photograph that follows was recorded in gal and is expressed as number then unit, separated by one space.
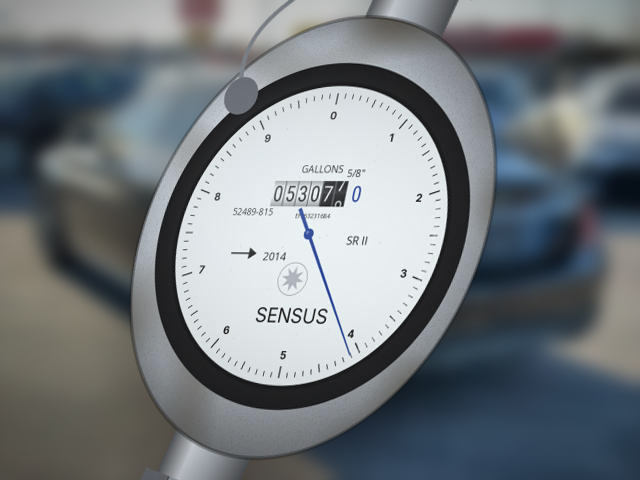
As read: 530774.1 gal
